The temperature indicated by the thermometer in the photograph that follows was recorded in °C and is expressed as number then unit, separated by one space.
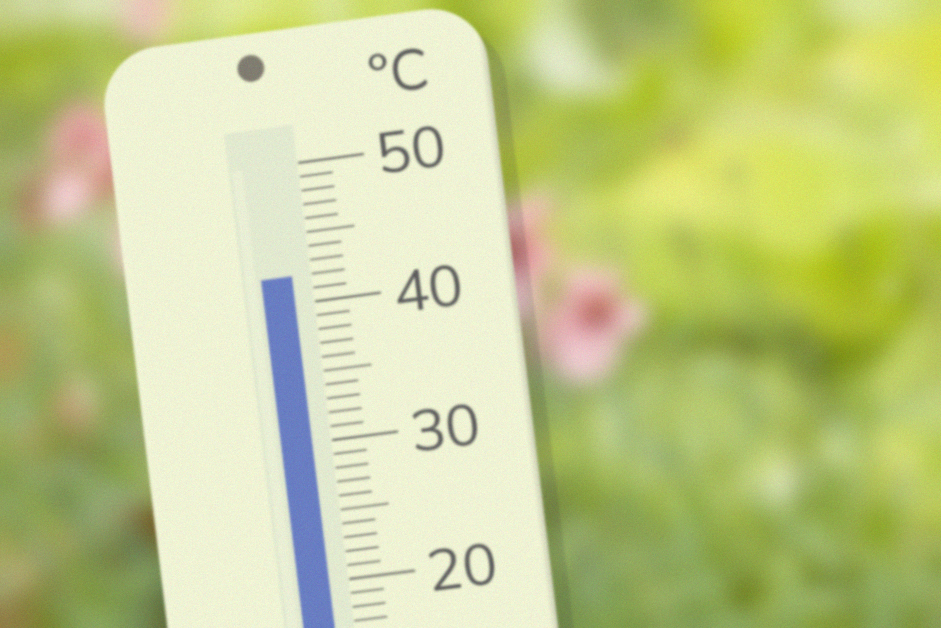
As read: 42 °C
